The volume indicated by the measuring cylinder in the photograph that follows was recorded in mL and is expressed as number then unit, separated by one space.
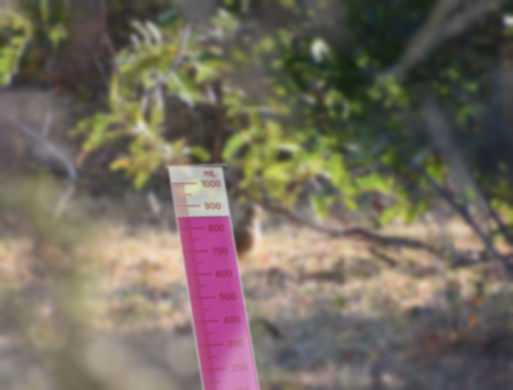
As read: 850 mL
